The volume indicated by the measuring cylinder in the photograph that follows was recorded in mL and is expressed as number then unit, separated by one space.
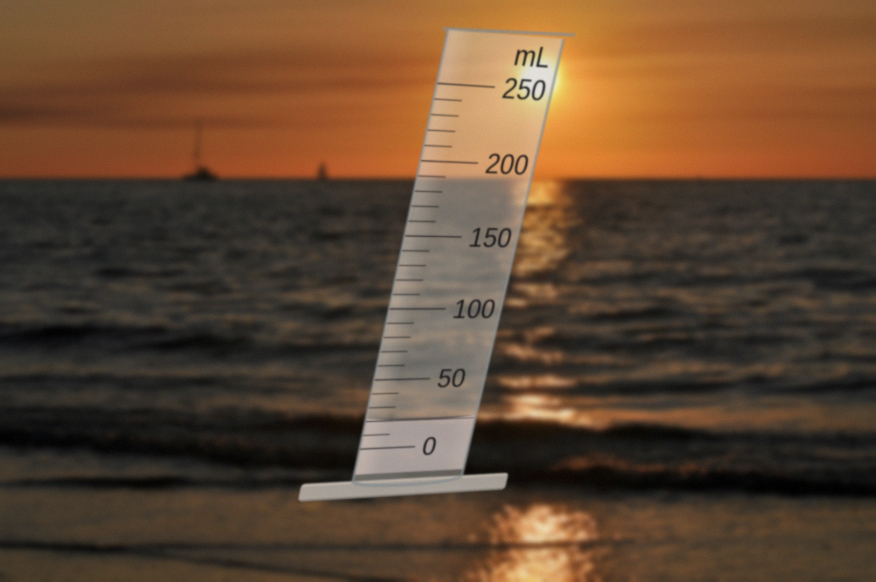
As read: 20 mL
